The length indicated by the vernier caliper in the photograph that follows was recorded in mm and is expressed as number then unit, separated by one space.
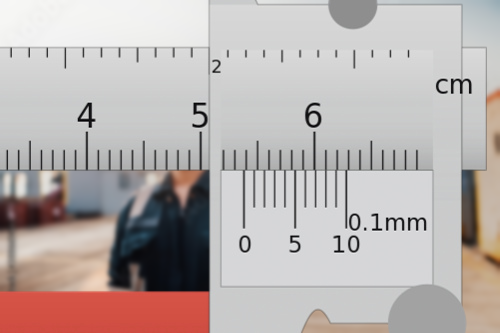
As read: 53.8 mm
